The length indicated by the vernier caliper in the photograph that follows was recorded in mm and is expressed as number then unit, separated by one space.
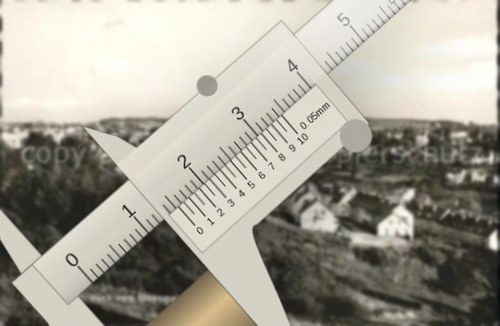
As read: 15.4 mm
